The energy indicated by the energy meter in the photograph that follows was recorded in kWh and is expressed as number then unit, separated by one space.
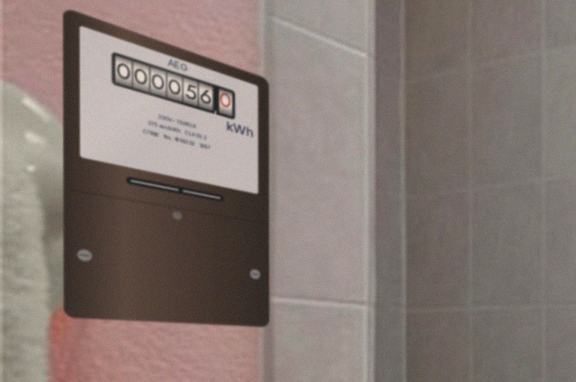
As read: 56.0 kWh
